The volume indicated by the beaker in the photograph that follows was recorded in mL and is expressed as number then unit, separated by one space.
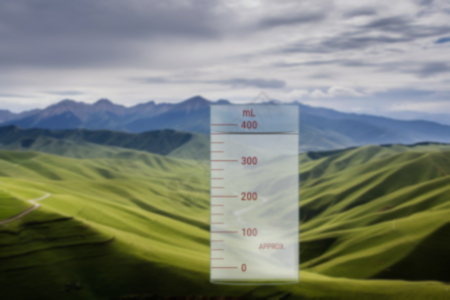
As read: 375 mL
